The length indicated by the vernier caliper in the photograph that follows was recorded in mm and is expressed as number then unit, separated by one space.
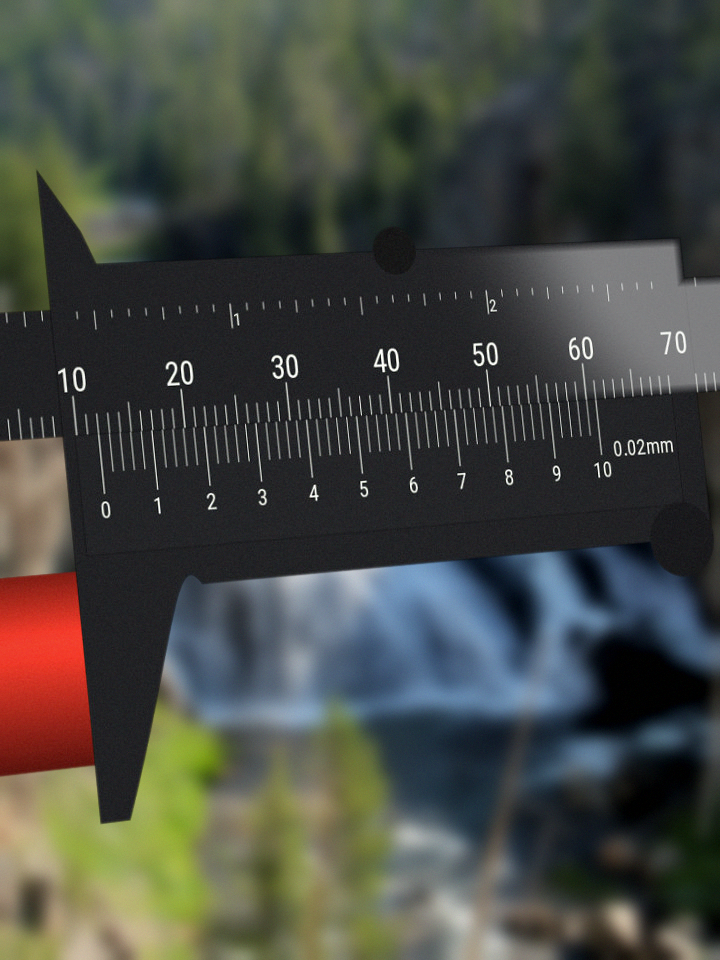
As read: 12.0 mm
